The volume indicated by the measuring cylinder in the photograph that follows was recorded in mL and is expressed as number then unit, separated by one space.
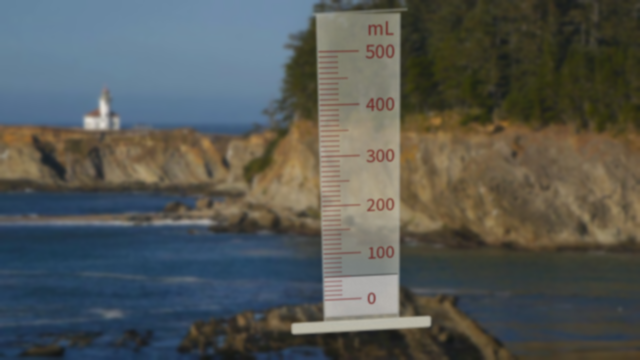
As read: 50 mL
